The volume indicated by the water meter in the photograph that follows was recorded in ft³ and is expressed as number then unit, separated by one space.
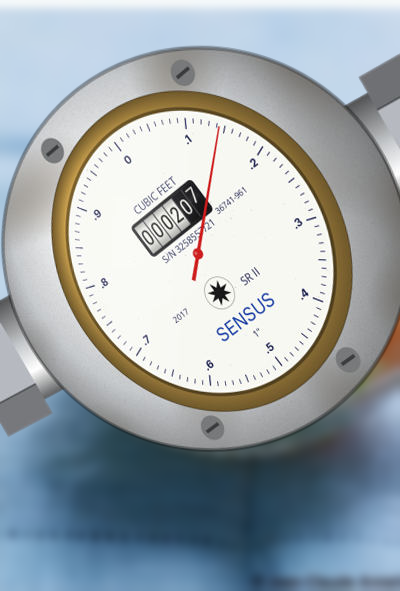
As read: 207.14 ft³
